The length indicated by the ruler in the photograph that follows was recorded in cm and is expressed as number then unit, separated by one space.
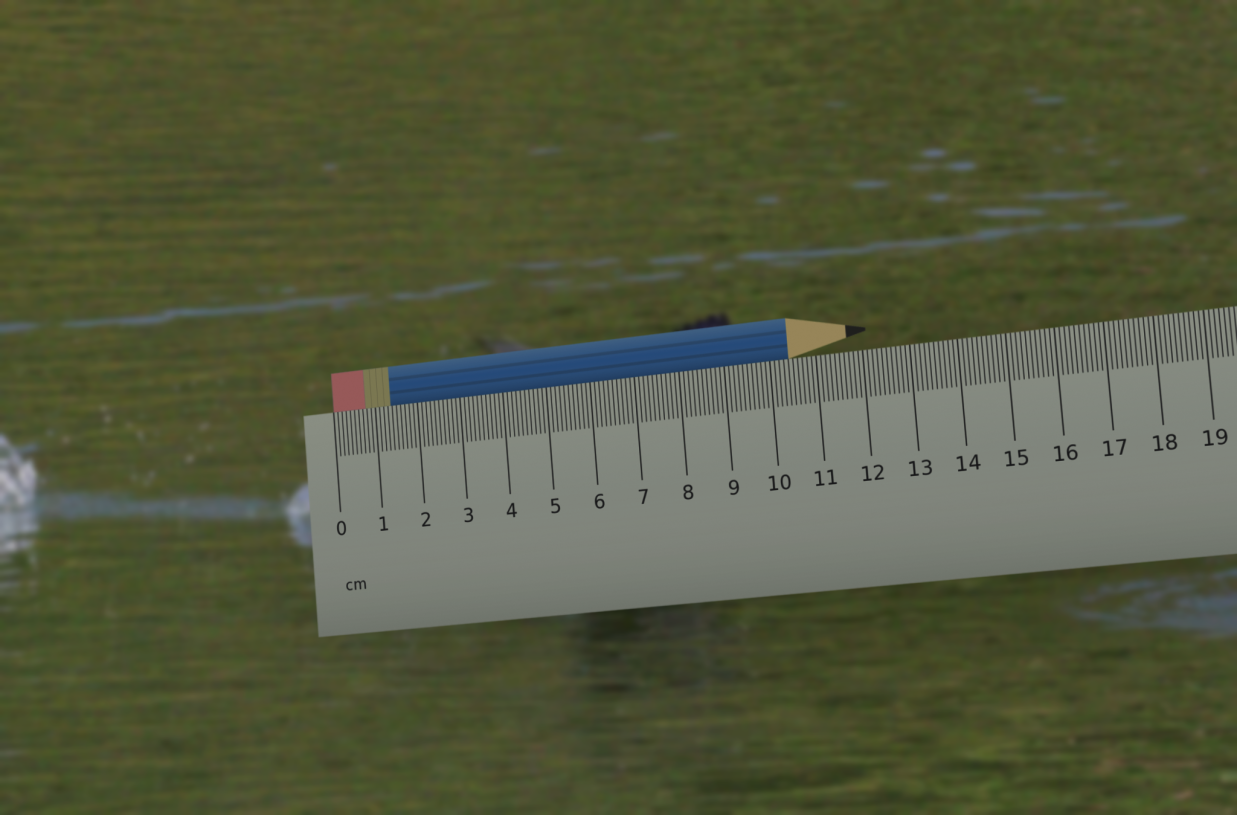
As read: 12.1 cm
